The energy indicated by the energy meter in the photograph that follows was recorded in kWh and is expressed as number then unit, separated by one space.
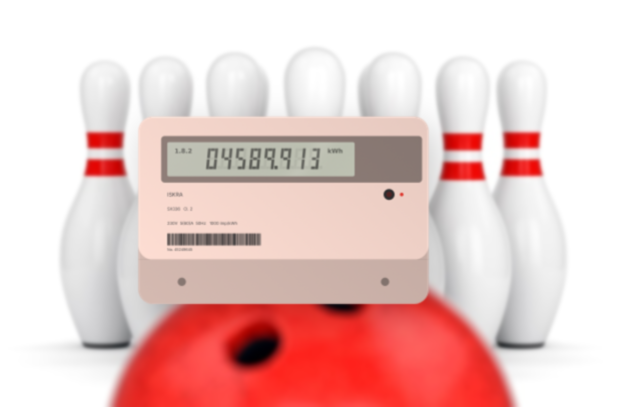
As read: 4589.913 kWh
